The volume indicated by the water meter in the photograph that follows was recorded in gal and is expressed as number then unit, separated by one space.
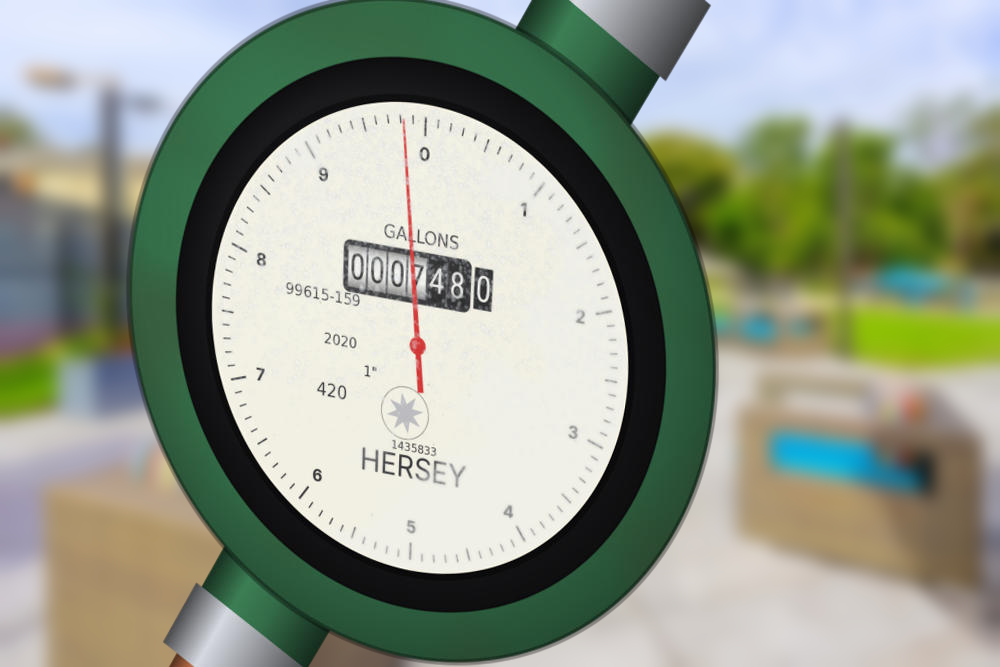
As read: 7479.8 gal
